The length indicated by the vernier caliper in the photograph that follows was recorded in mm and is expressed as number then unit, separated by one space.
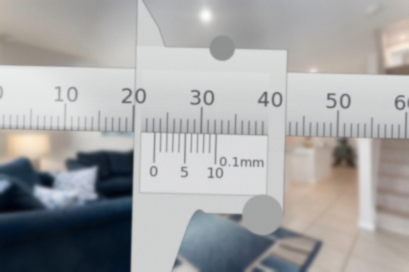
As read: 23.2 mm
